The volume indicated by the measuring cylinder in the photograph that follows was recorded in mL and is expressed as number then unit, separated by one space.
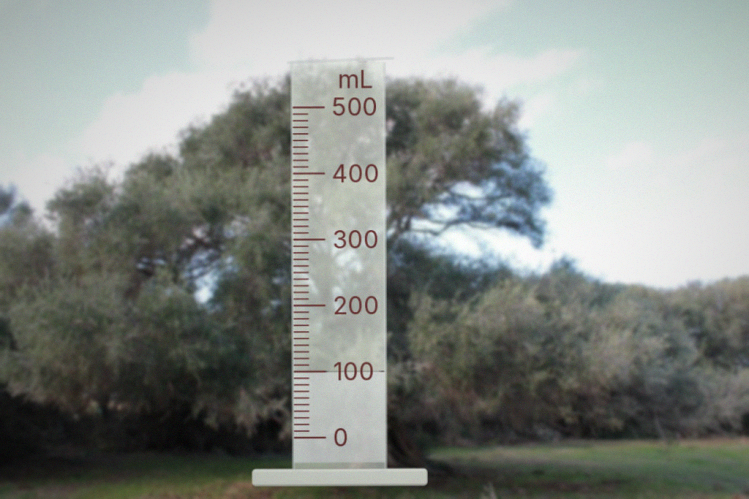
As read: 100 mL
